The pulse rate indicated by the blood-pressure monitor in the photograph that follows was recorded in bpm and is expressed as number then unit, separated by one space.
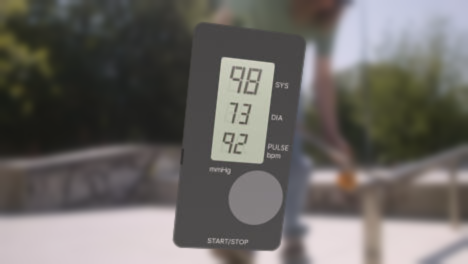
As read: 92 bpm
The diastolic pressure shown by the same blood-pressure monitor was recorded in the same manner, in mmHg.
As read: 73 mmHg
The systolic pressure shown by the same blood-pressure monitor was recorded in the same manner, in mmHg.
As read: 98 mmHg
